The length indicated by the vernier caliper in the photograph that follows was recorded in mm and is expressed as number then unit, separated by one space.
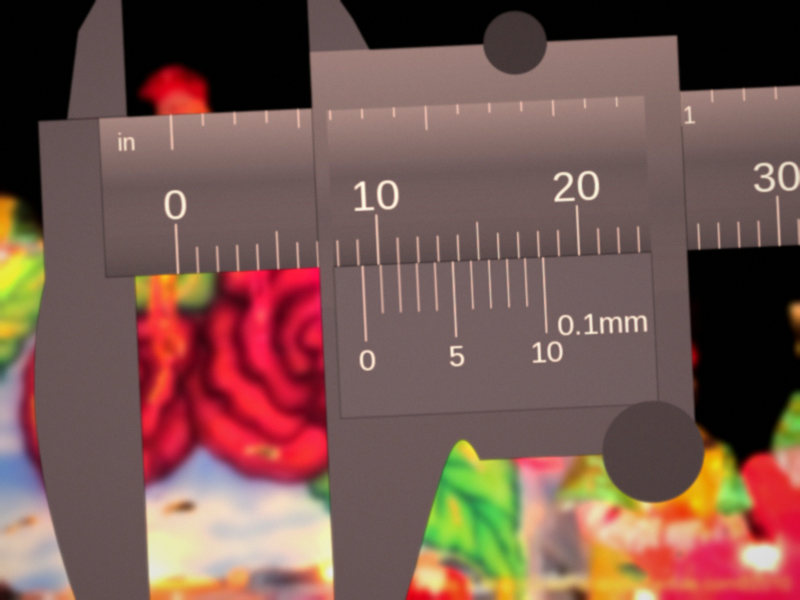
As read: 9.2 mm
